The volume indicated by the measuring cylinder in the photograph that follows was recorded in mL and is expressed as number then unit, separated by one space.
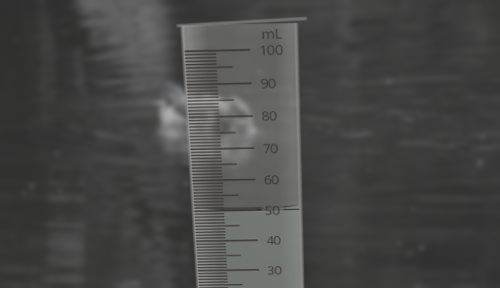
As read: 50 mL
